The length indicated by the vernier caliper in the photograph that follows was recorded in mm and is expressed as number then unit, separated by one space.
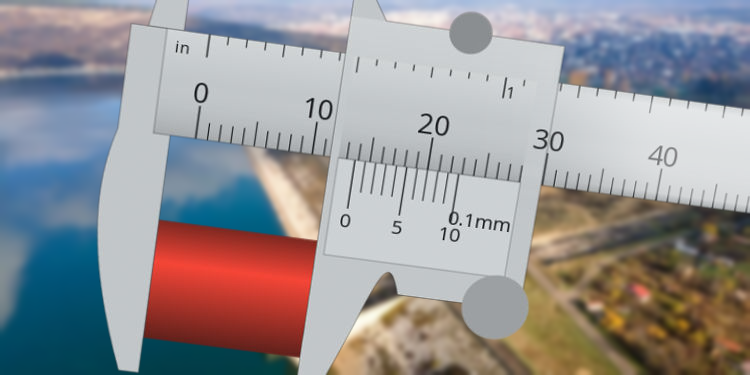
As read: 13.7 mm
